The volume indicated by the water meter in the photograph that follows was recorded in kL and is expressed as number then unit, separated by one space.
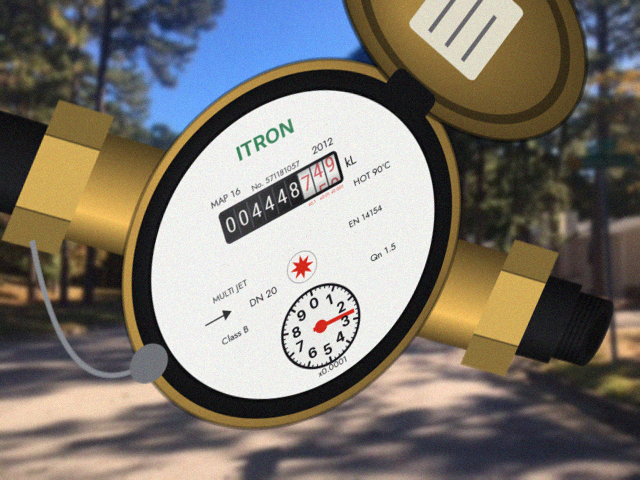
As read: 4448.7492 kL
